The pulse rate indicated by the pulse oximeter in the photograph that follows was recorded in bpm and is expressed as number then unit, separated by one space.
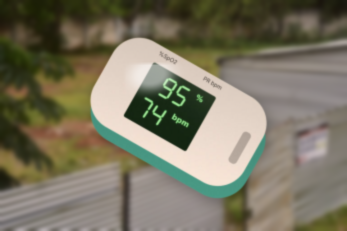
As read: 74 bpm
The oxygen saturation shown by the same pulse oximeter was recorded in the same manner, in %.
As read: 95 %
